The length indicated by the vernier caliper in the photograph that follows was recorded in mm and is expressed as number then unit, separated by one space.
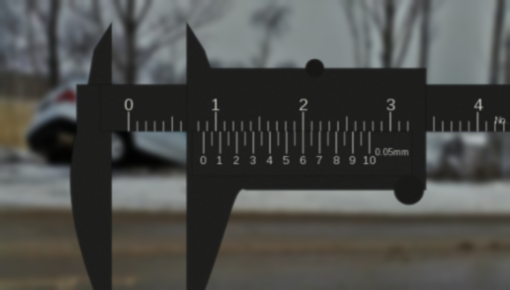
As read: 8.6 mm
